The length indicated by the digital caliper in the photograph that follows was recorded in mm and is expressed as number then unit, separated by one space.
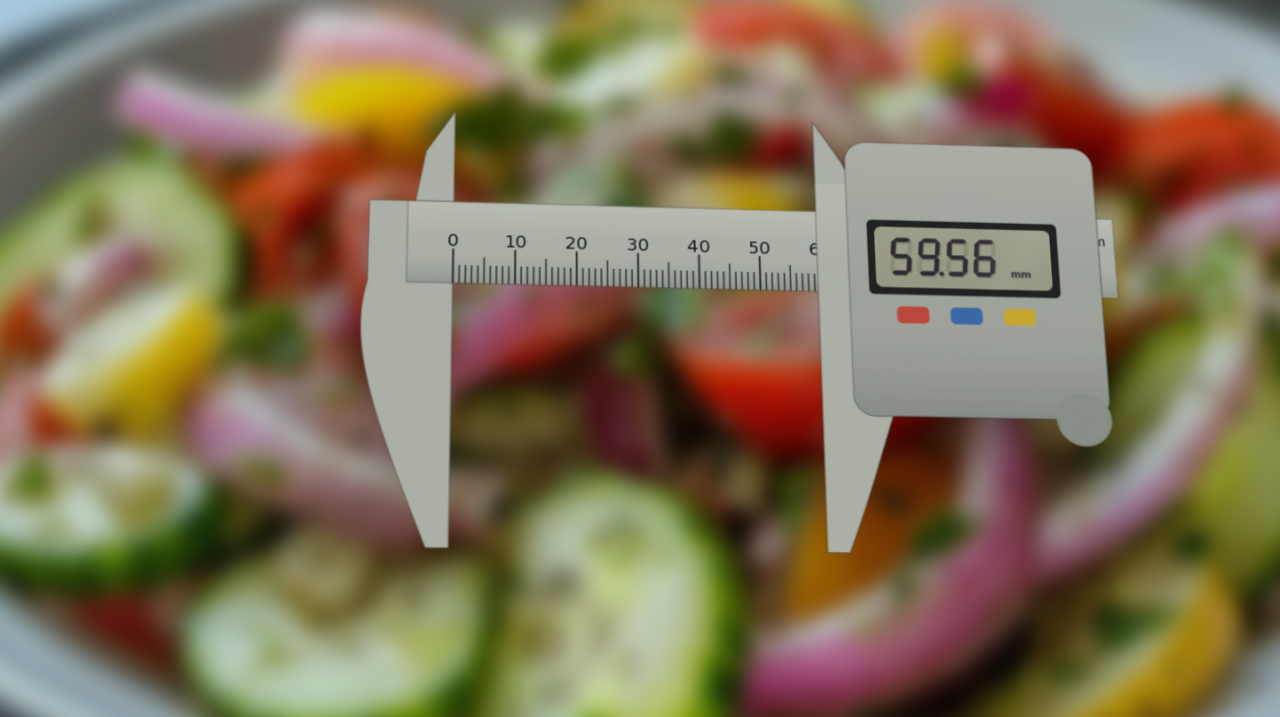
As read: 59.56 mm
